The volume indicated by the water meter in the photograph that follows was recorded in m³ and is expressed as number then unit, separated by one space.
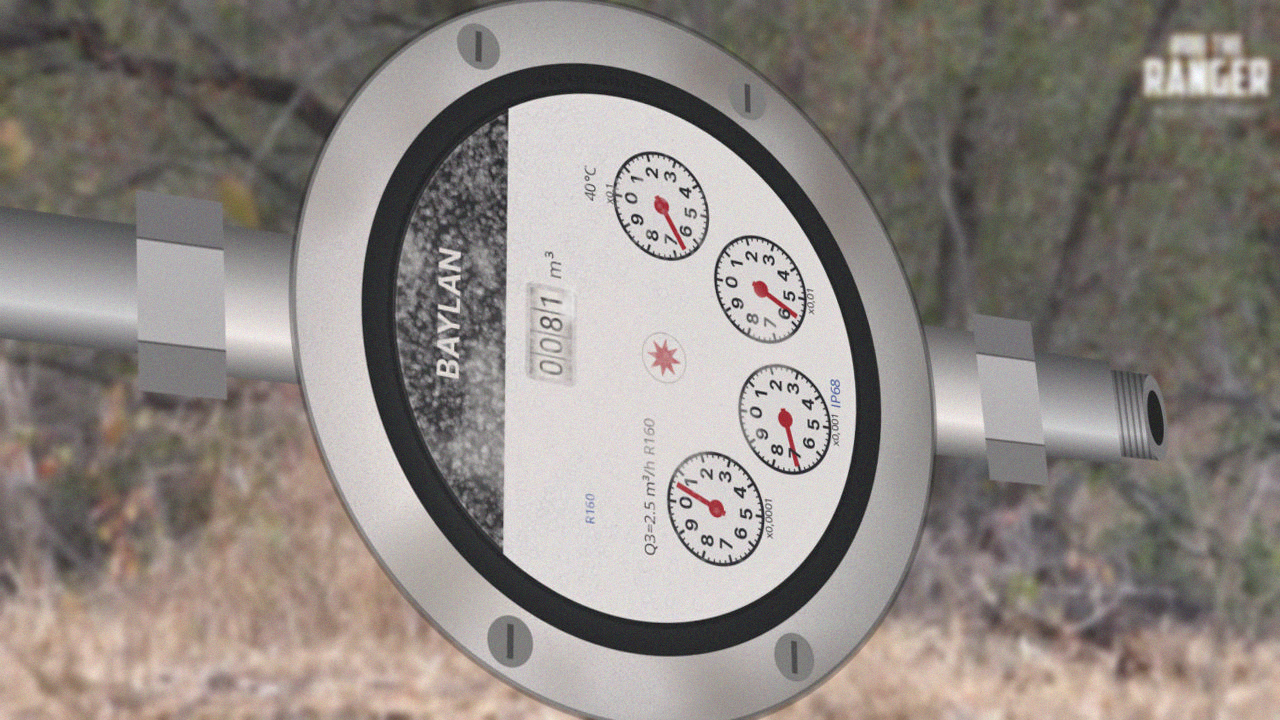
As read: 81.6570 m³
